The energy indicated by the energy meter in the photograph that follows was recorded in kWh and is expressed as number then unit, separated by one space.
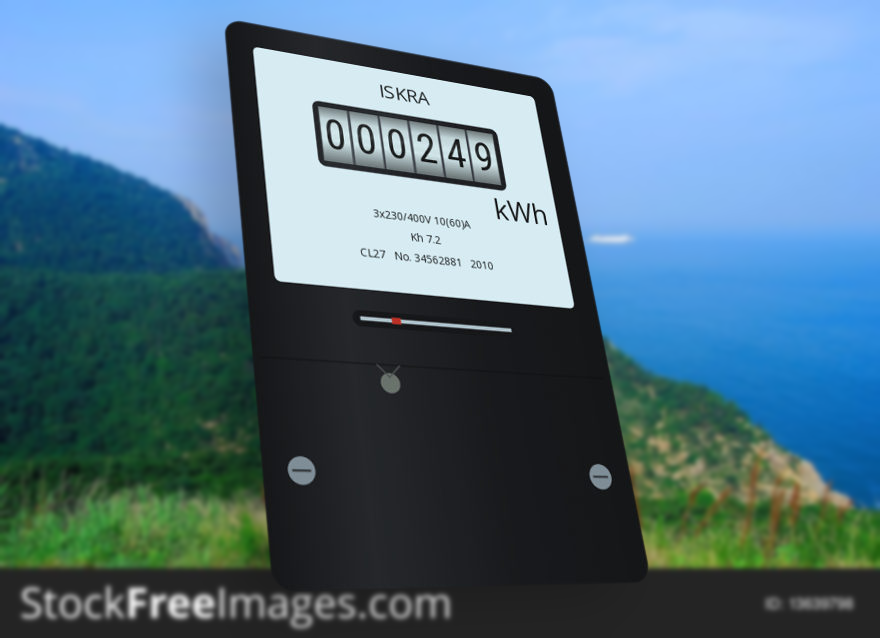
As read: 249 kWh
